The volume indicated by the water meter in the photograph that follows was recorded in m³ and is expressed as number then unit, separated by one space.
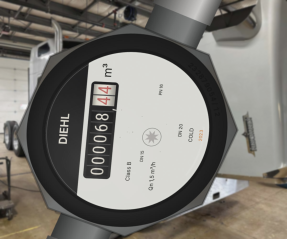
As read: 68.44 m³
